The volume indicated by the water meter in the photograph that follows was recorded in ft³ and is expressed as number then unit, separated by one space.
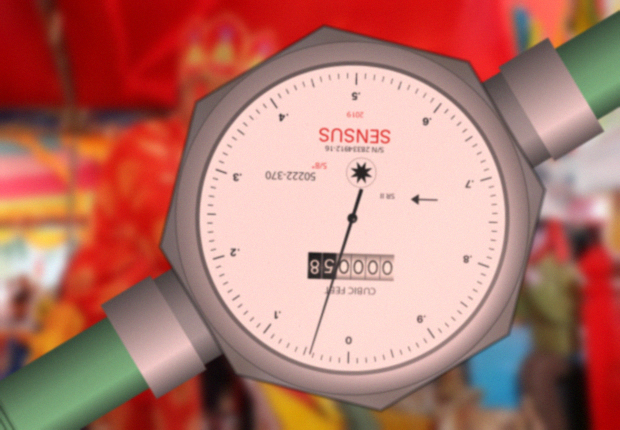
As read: 58.04 ft³
